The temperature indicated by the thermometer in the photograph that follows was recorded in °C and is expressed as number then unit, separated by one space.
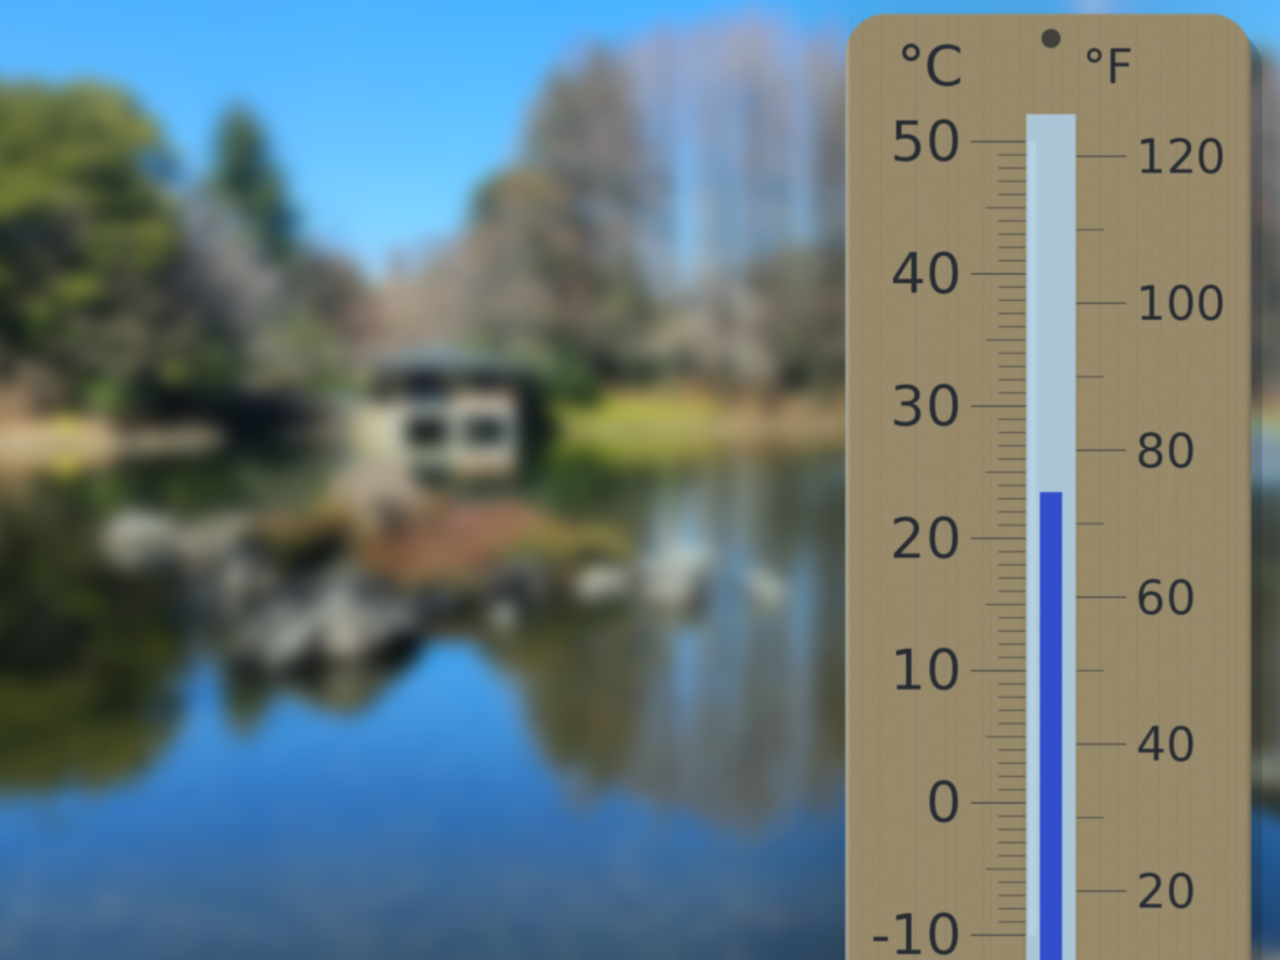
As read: 23.5 °C
